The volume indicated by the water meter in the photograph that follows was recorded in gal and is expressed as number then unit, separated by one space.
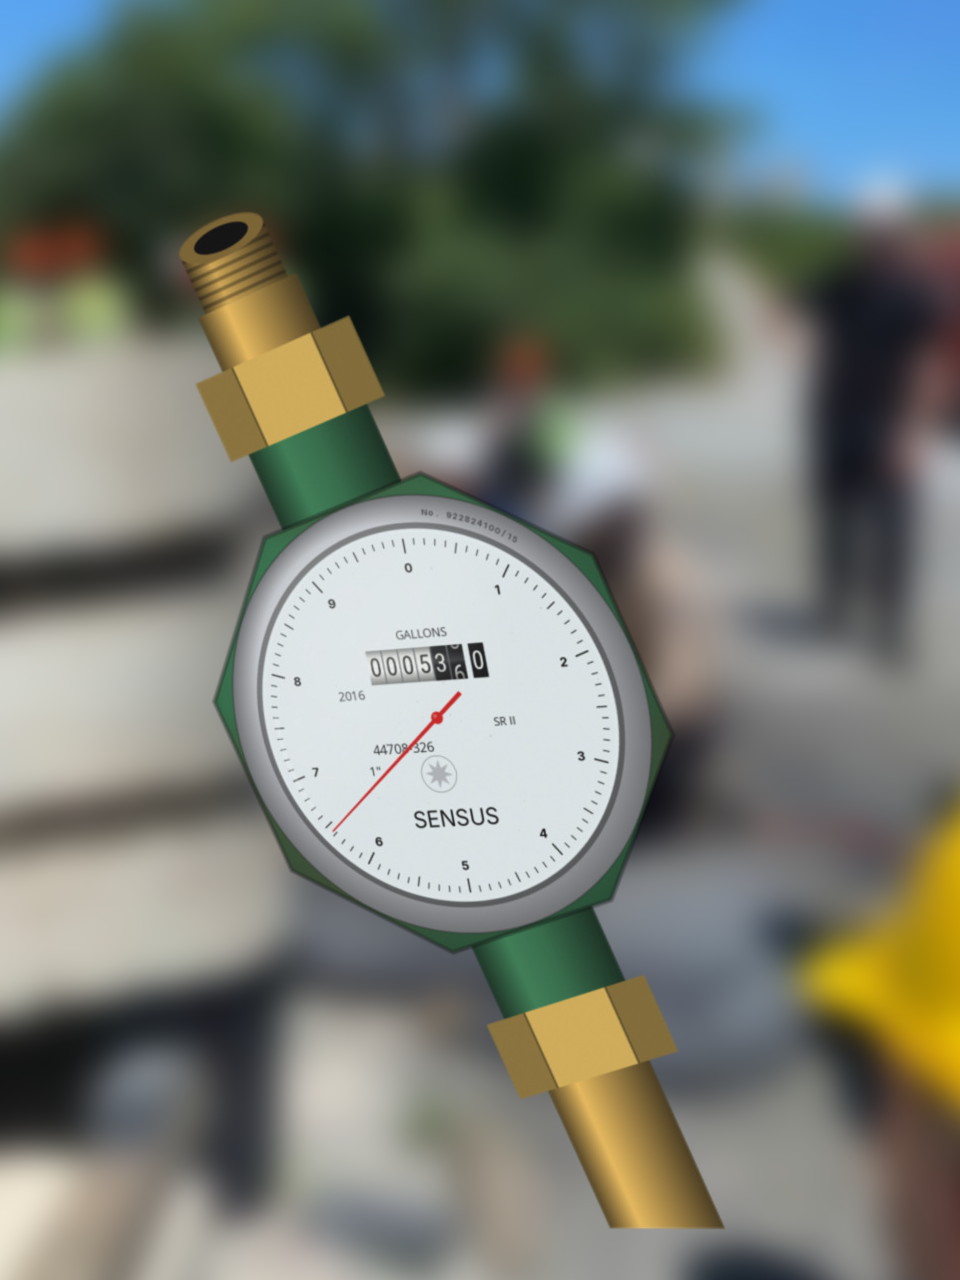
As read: 5356.4 gal
